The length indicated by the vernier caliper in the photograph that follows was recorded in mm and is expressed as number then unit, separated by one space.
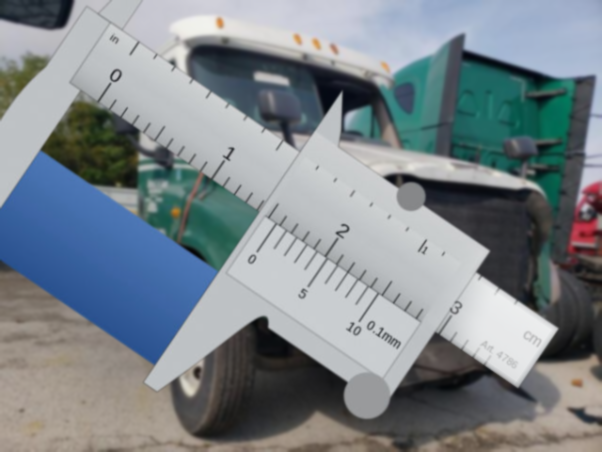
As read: 15.7 mm
